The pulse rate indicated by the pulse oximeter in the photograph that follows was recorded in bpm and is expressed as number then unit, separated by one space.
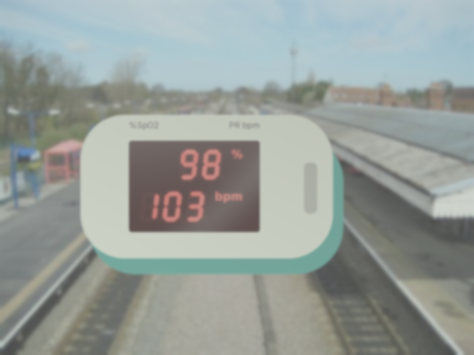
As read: 103 bpm
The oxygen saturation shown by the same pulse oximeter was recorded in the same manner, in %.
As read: 98 %
